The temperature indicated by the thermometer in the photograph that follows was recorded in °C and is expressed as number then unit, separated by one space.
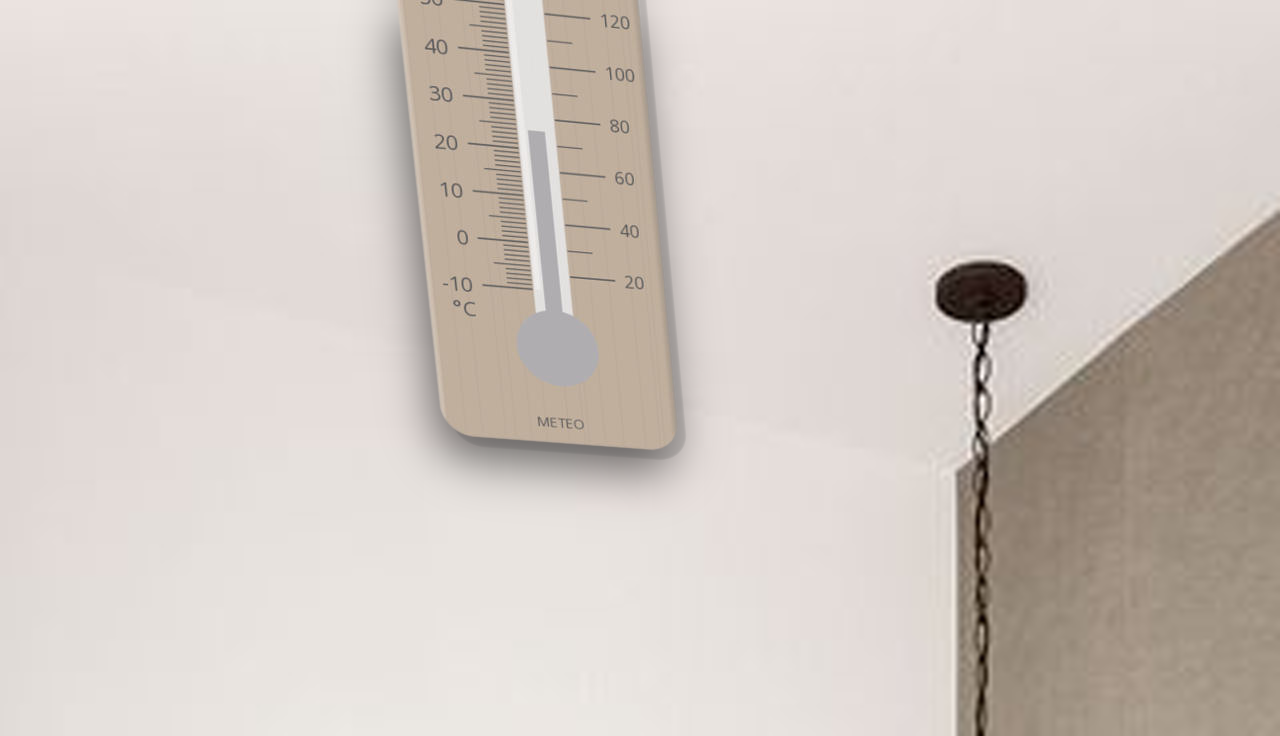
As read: 24 °C
